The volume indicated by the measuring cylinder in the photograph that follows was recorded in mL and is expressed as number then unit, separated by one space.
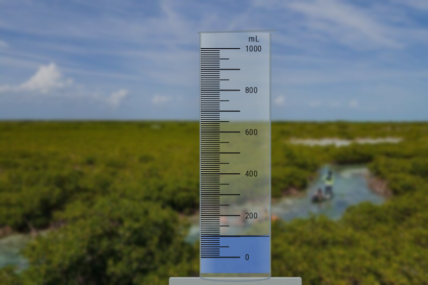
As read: 100 mL
